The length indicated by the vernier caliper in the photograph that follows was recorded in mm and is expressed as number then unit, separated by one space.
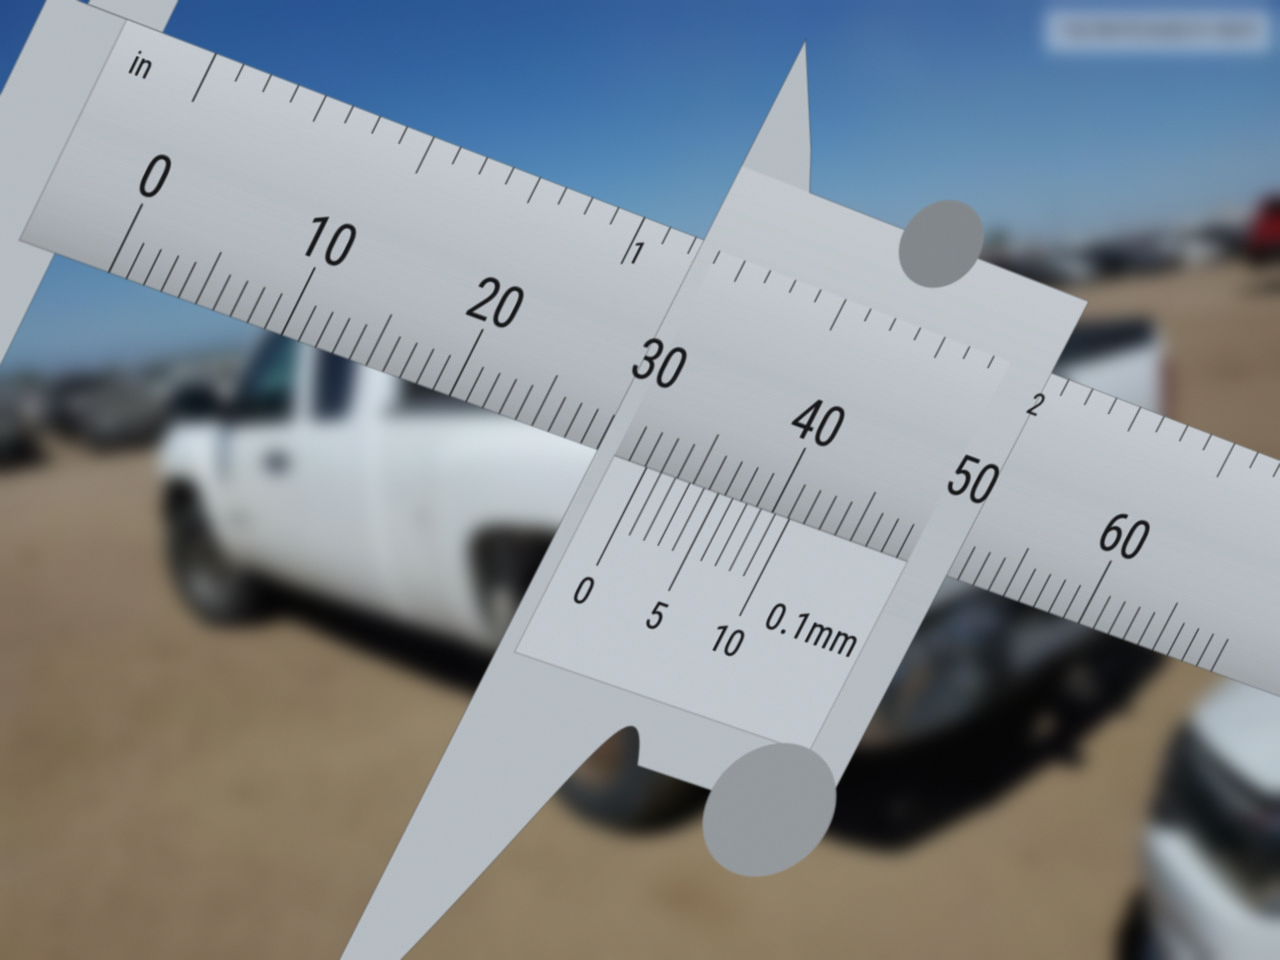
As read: 32.1 mm
